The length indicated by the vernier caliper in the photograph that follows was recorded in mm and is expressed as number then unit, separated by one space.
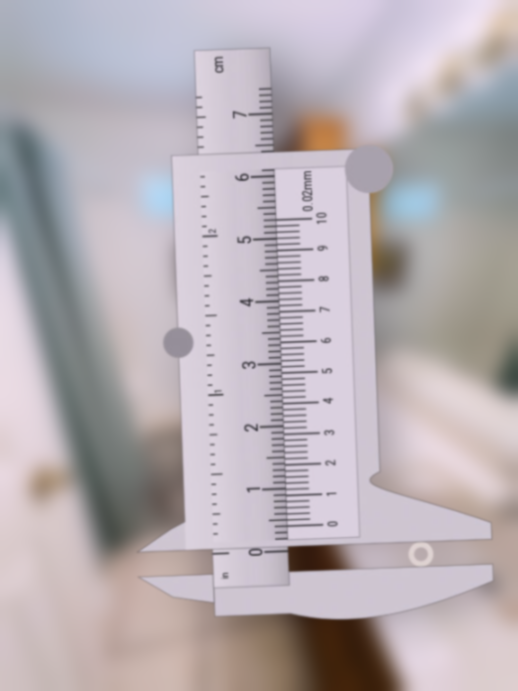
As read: 4.0 mm
